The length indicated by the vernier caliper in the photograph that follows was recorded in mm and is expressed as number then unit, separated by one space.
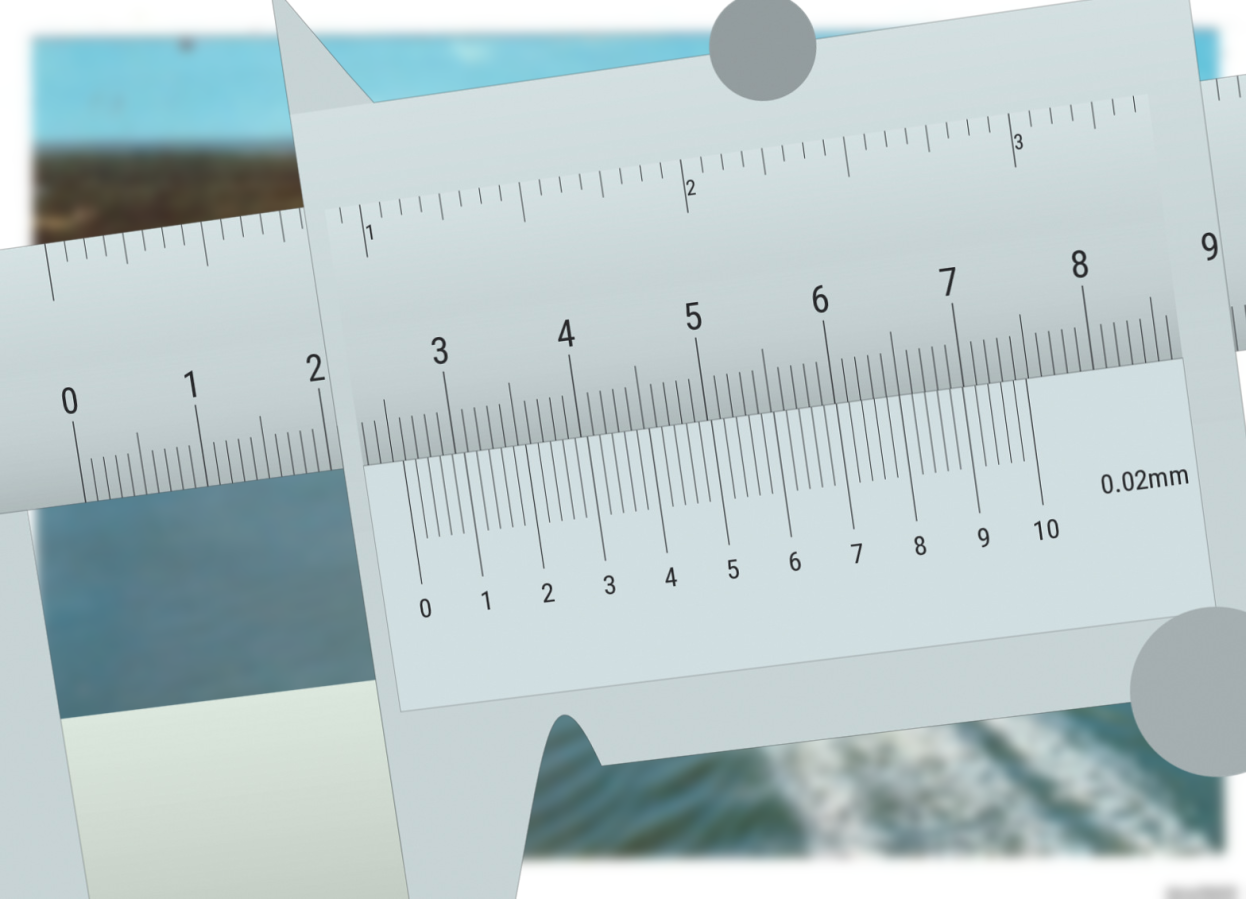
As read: 25.8 mm
